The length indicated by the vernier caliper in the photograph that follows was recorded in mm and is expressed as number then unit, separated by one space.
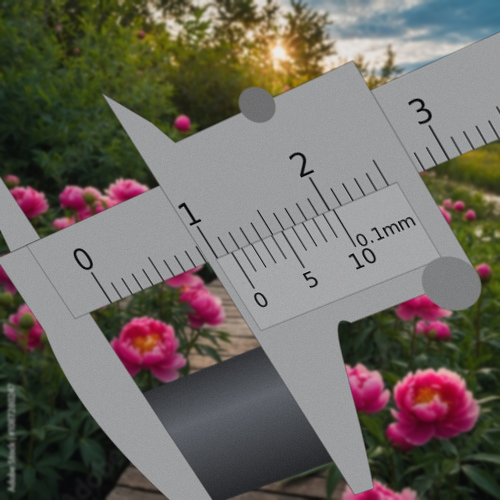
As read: 11.3 mm
